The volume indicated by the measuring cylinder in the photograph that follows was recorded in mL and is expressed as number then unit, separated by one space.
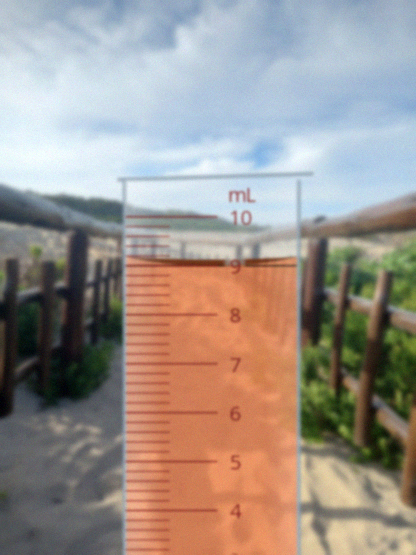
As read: 9 mL
